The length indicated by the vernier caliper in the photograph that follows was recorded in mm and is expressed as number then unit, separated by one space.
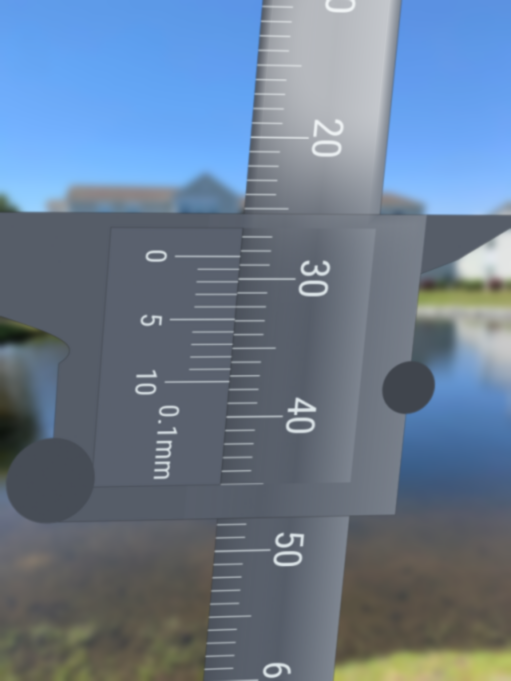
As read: 28.4 mm
